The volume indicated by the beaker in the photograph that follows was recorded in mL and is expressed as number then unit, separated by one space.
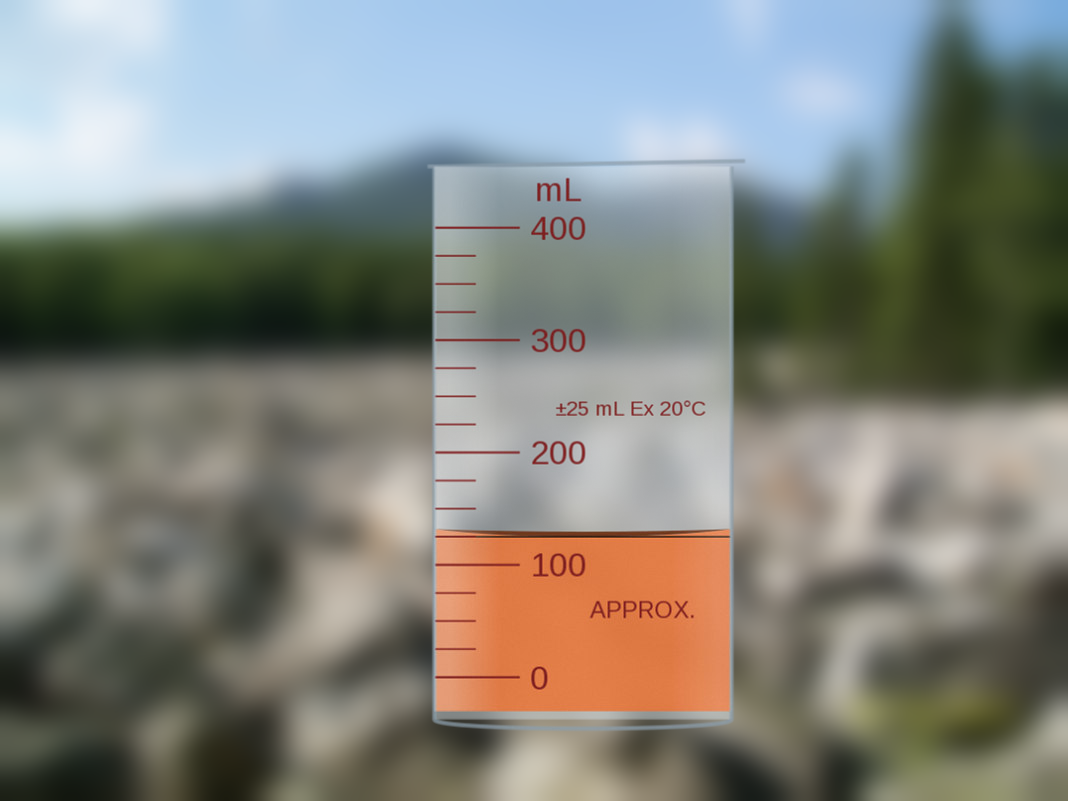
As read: 125 mL
